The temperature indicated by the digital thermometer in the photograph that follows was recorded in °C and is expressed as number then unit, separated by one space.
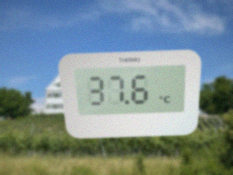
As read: 37.6 °C
